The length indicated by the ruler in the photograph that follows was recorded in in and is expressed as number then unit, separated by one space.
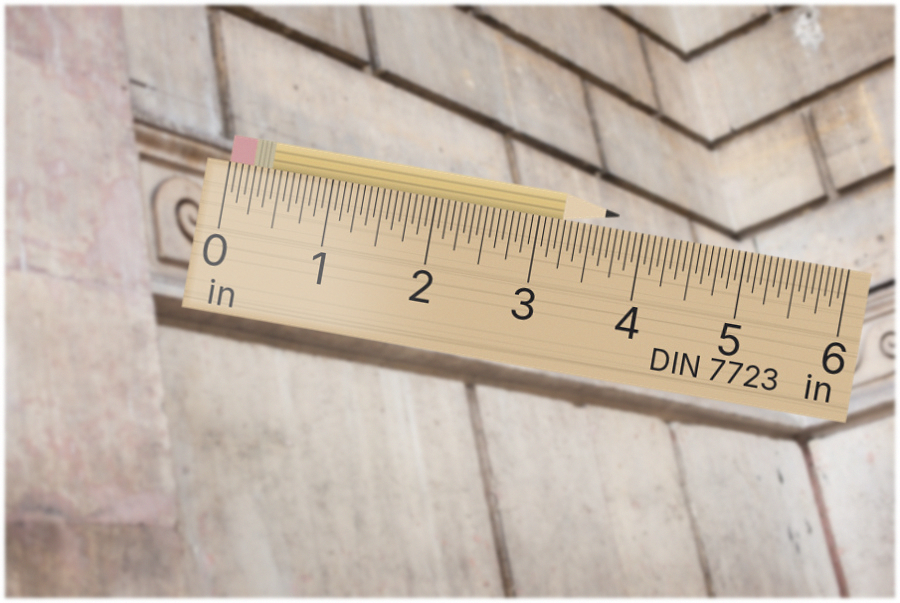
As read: 3.75 in
